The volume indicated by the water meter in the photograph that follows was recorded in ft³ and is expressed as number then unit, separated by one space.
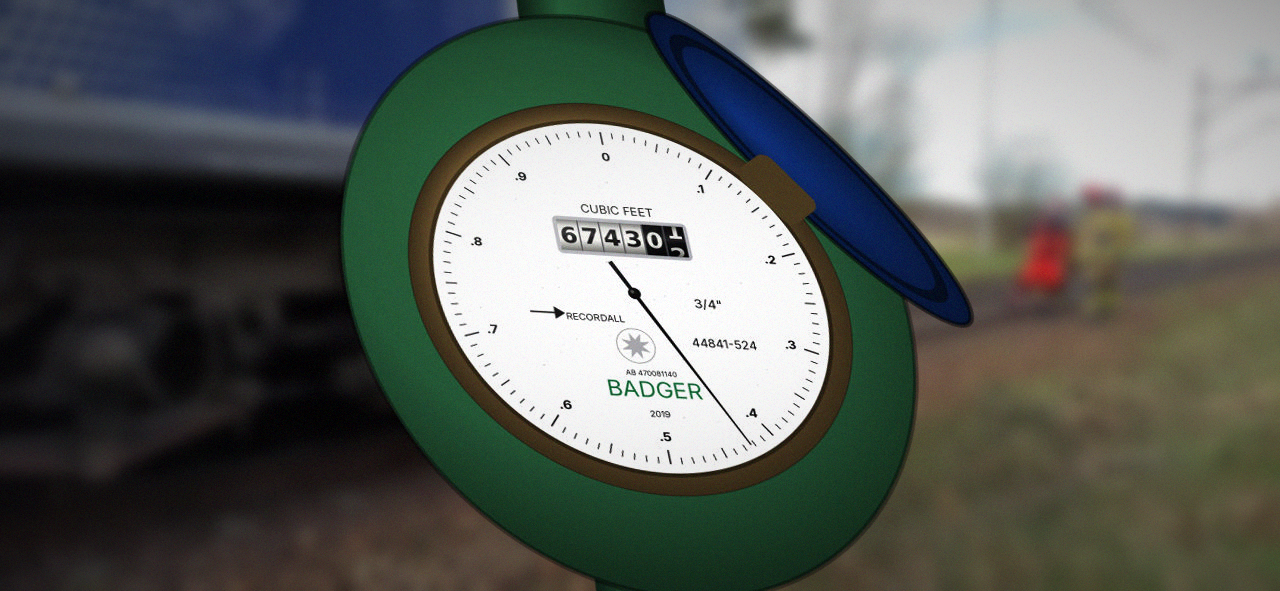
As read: 674301.42 ft³
